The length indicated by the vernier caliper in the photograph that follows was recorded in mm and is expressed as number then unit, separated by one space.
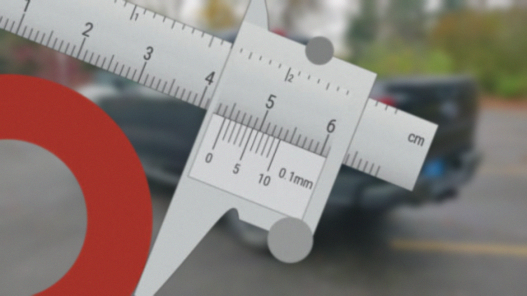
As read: 44.4 mm
